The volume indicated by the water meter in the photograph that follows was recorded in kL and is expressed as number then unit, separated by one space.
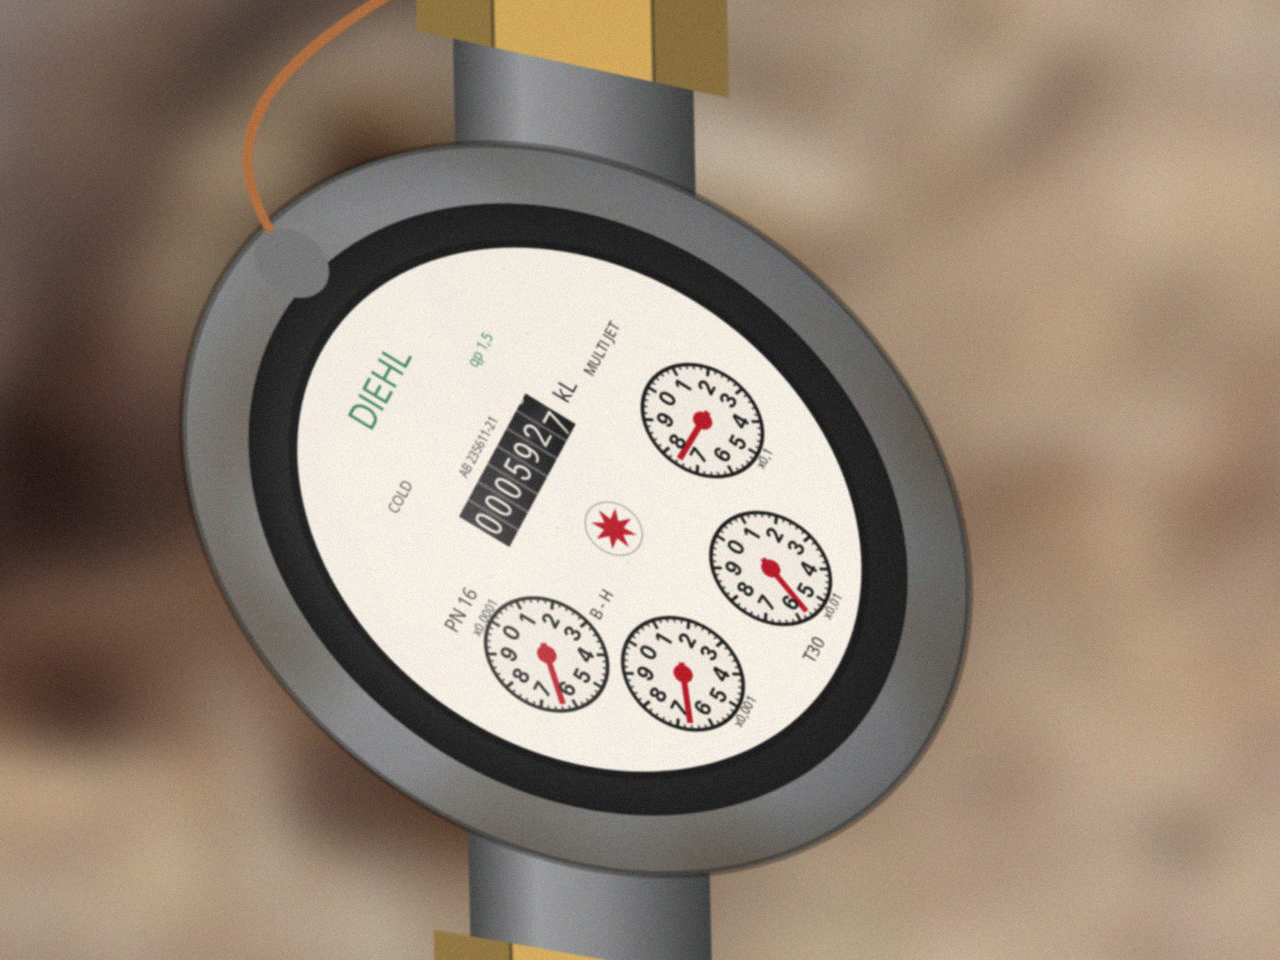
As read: 5926.7566 kL
